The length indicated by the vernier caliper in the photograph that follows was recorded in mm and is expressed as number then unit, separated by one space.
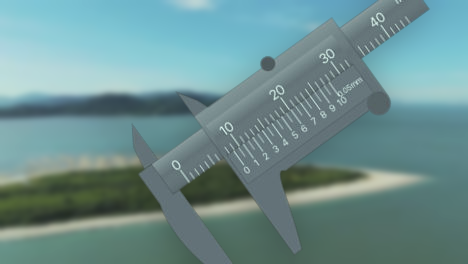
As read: 8.8 mm
